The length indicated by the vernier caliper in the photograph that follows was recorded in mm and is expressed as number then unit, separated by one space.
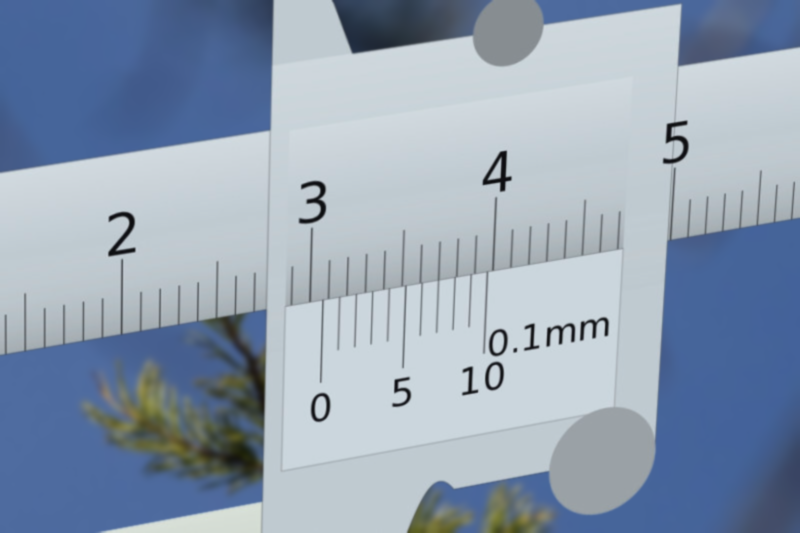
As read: 30.7 mm
